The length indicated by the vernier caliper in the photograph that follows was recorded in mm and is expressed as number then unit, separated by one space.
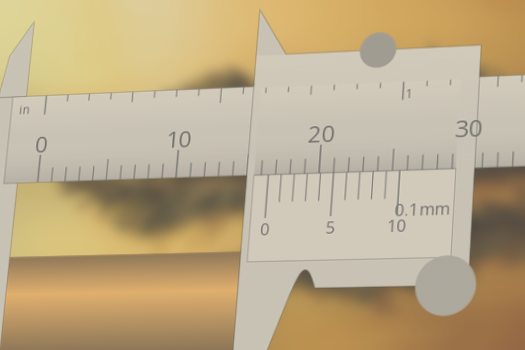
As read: 16.5 mm
